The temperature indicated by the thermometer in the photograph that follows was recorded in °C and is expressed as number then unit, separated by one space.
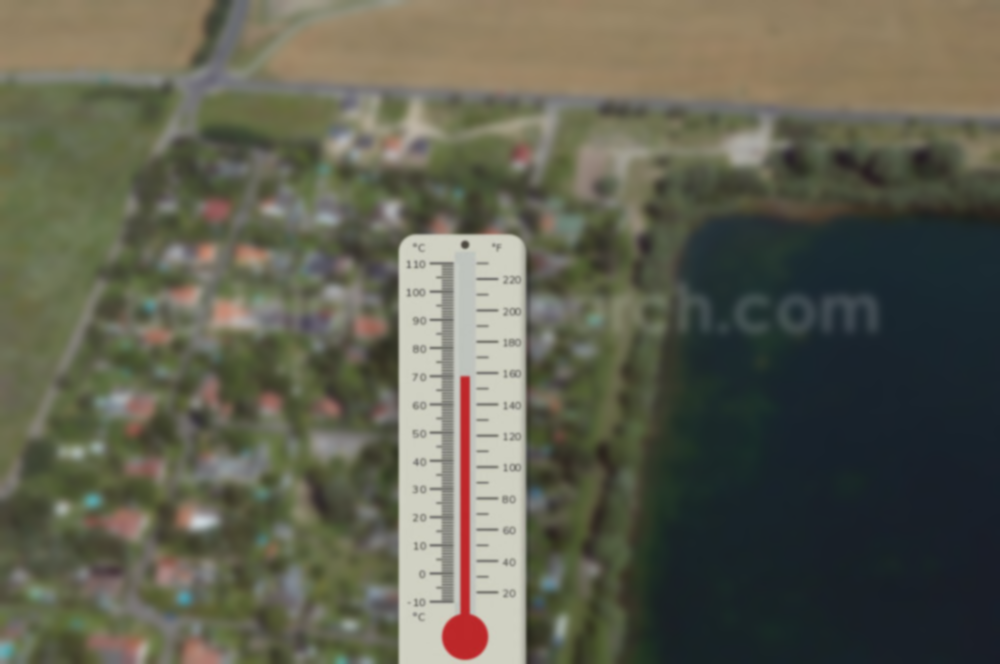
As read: 70 °C
